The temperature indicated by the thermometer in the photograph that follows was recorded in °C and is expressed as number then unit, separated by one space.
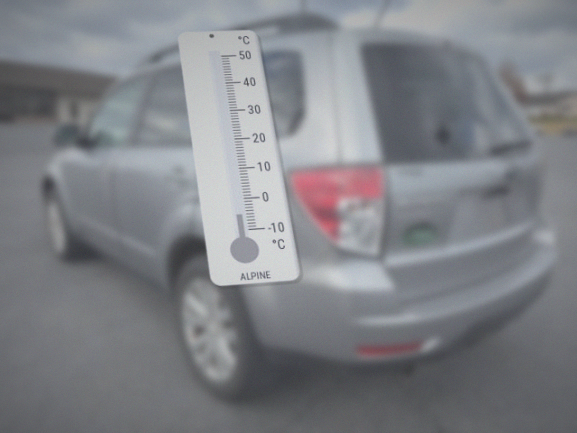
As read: -5 °C
